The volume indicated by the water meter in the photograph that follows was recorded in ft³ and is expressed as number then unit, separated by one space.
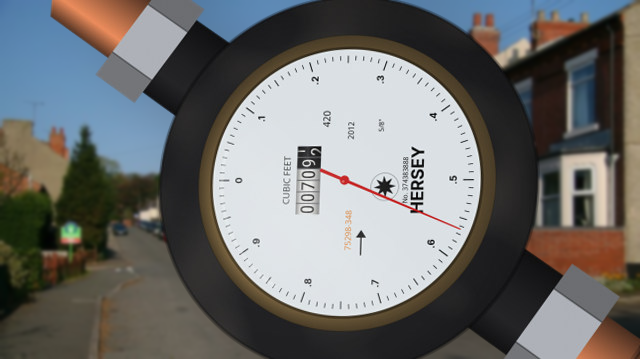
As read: 7091.56 ft³
